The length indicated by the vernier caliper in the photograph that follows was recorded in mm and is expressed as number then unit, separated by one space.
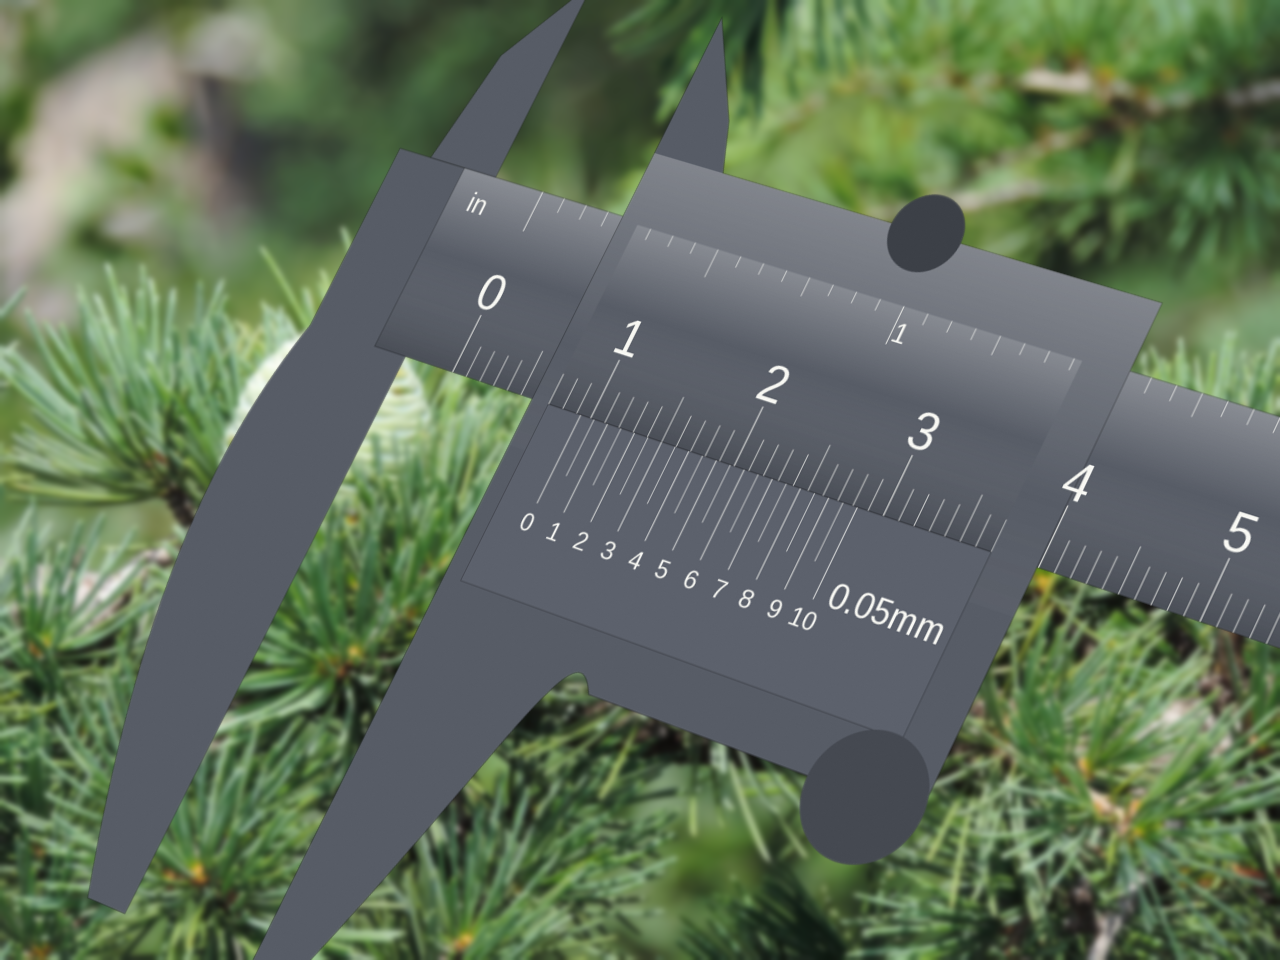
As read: 9.3 mm
